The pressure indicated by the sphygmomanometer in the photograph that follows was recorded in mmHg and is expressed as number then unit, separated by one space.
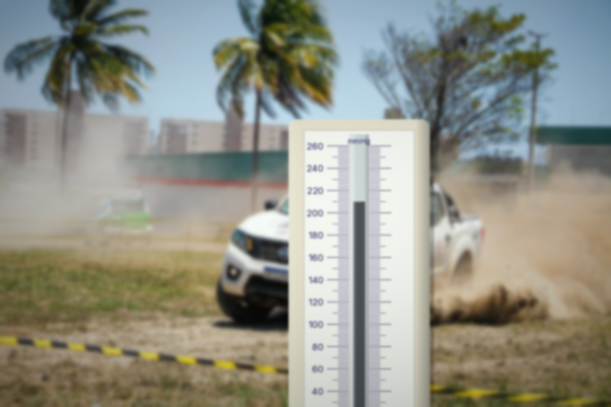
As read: 210 mmHg
